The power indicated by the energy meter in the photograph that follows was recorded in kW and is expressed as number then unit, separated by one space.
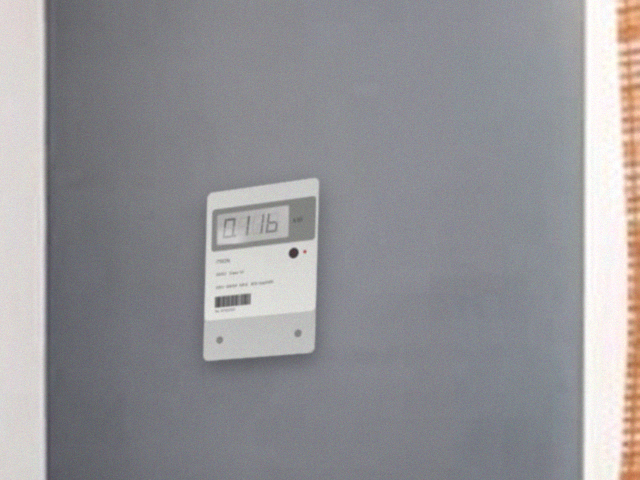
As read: 0.116 kW
